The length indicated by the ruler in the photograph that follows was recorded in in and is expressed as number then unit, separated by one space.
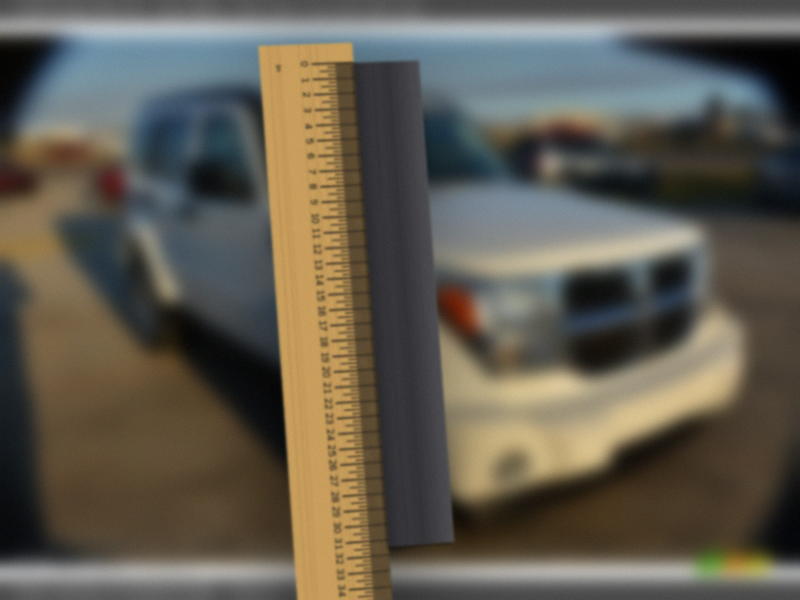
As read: 31.5 in
